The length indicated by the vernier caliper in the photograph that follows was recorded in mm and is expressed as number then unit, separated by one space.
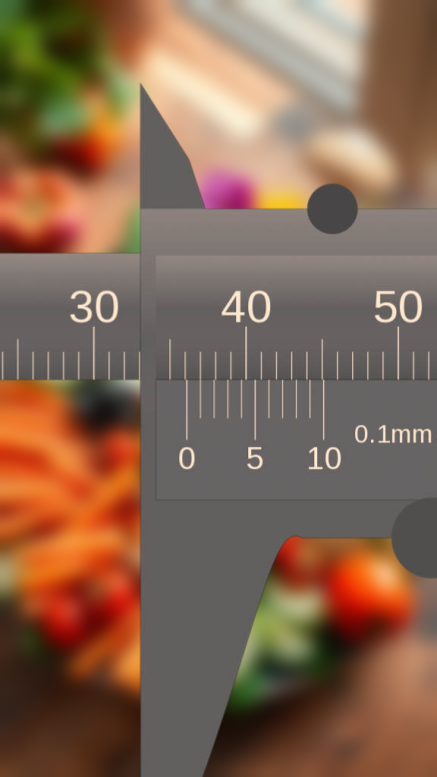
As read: 36.1 mm
